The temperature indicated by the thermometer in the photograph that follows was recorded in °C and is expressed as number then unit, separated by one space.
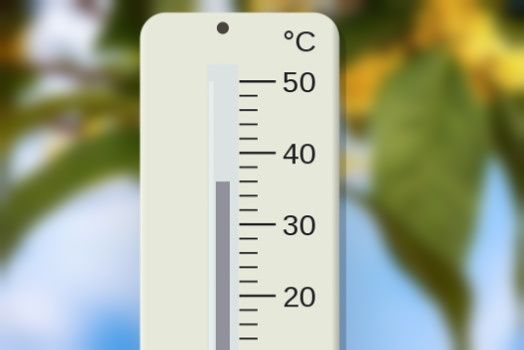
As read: 36 °C
